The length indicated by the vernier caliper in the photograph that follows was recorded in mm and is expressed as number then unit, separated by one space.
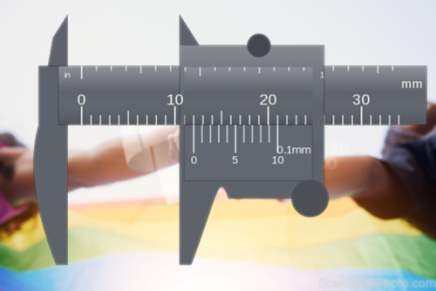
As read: 12.0 mm
